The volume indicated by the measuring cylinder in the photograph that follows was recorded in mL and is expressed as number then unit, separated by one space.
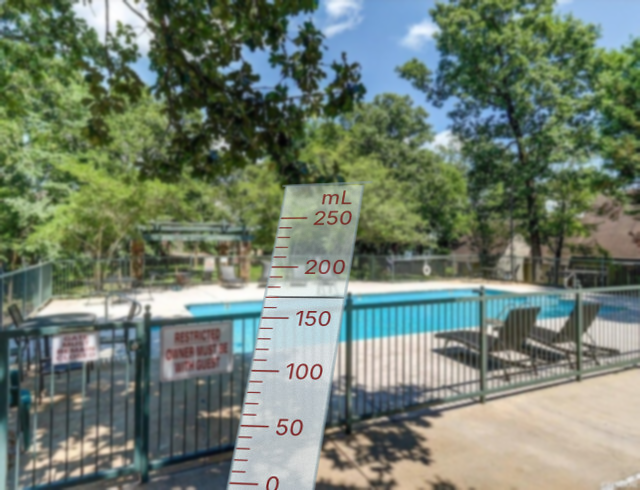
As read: 170 mL
